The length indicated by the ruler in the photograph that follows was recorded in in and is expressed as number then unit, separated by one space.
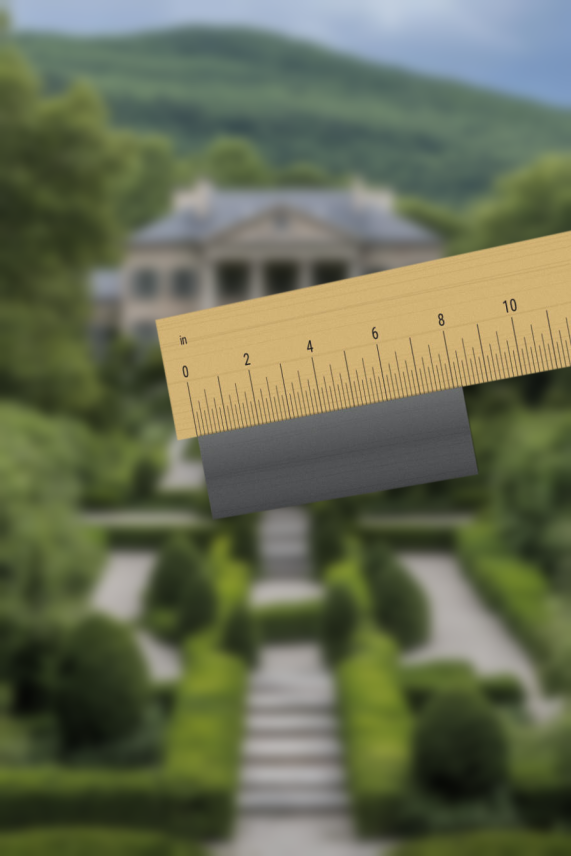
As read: 8.25 in
